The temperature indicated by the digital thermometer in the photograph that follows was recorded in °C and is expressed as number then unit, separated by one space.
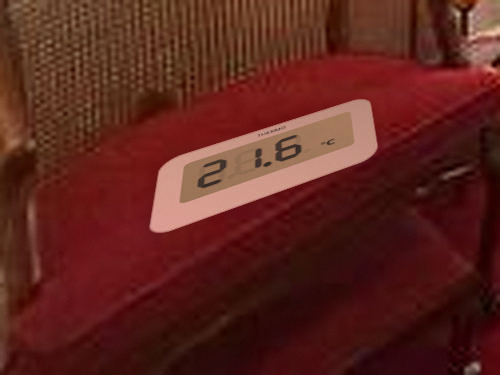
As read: 21.6 °C
